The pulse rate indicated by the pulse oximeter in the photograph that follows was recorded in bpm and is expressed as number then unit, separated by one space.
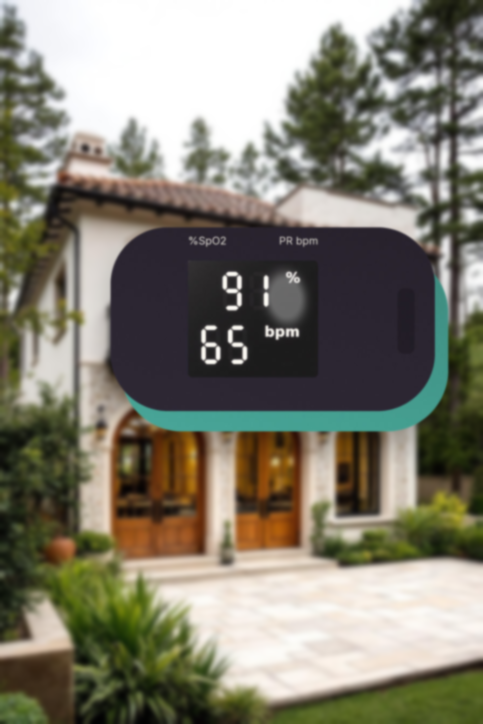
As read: 65 bpm
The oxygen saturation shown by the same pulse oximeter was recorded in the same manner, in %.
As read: 91 %
